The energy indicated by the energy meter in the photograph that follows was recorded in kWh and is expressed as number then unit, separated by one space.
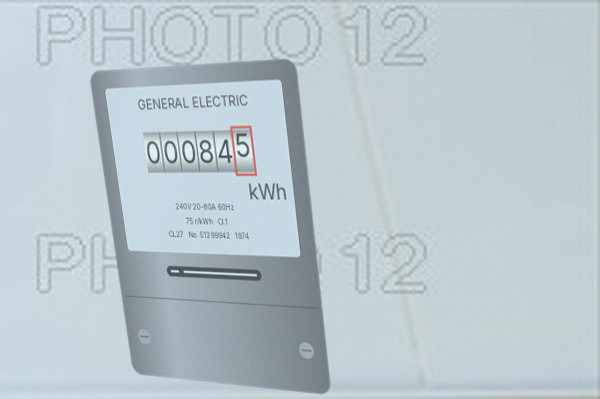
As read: 84.5 kWh
